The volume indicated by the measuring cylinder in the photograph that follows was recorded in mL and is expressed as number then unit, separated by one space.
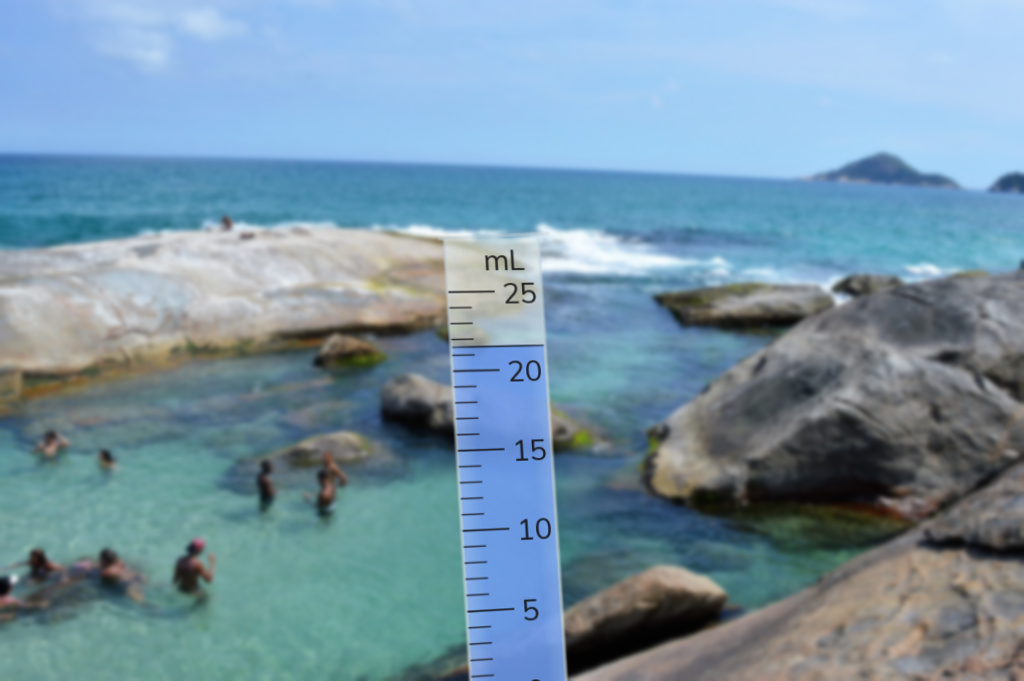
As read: 21.5 mL
